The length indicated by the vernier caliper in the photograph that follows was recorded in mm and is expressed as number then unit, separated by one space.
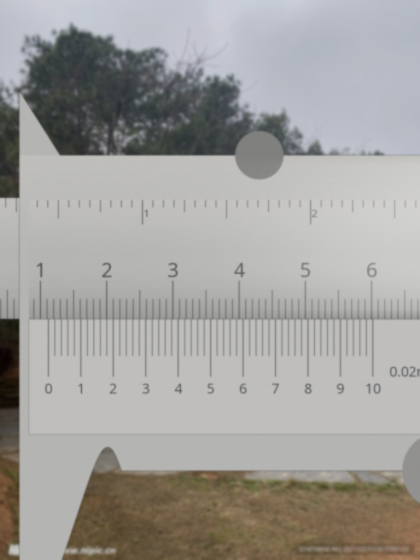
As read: 11.2 mm
